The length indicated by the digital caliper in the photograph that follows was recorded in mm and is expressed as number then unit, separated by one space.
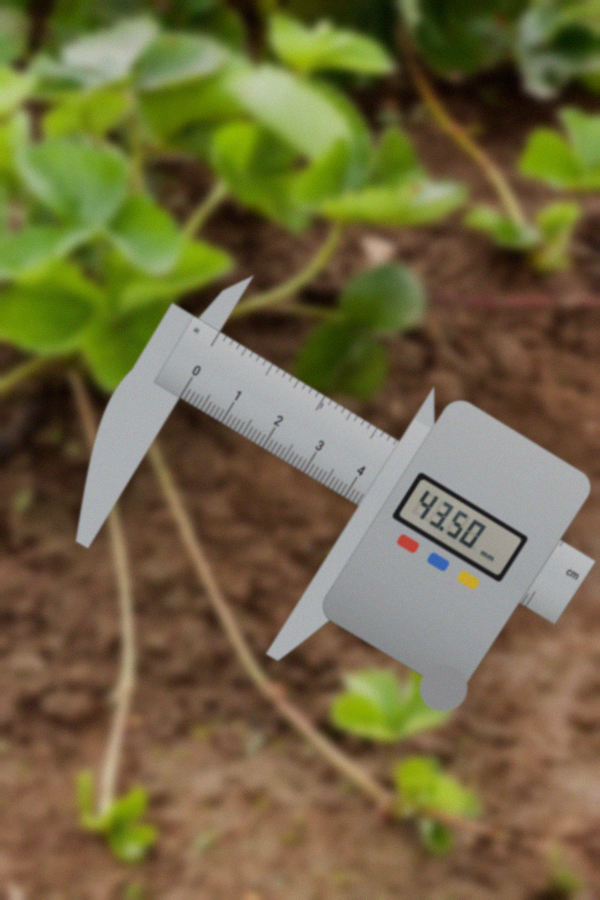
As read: 43.50 mm
